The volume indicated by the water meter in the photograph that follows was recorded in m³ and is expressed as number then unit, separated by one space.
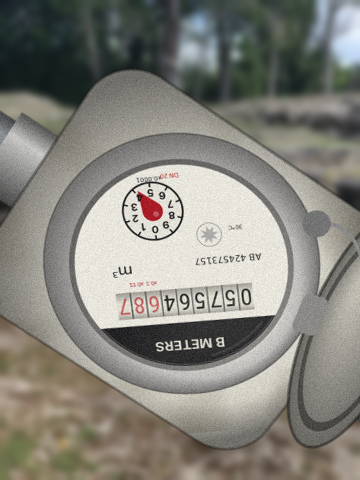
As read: 57564.6874 m³
